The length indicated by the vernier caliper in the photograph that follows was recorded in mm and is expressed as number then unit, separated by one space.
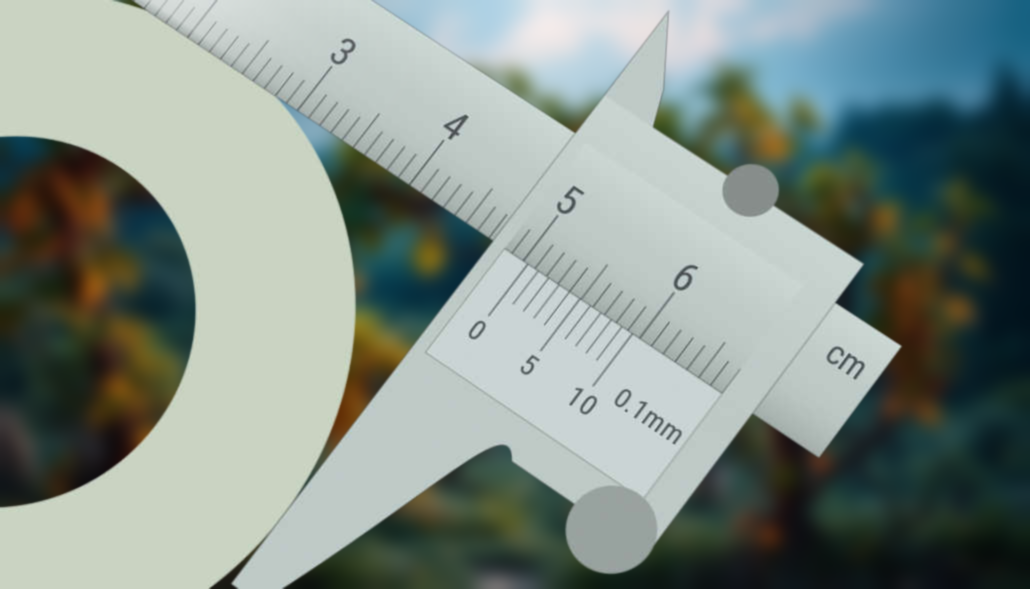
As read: 50.4 mm
